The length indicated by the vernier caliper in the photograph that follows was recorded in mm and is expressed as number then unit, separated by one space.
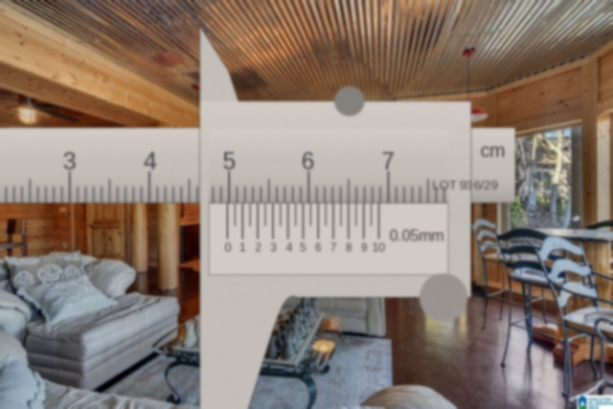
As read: 49.8 mm
